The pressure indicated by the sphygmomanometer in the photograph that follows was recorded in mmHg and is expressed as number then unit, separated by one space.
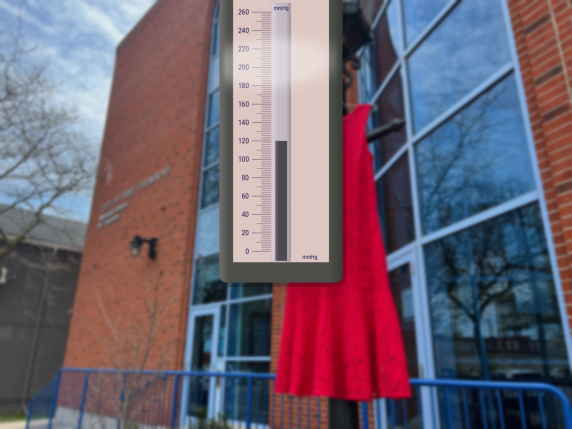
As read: 120 mmHg
